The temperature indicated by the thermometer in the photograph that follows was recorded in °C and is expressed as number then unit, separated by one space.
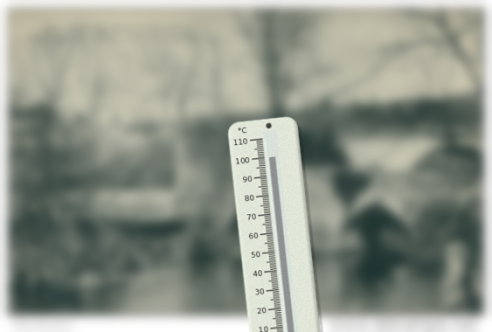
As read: 100 °C
